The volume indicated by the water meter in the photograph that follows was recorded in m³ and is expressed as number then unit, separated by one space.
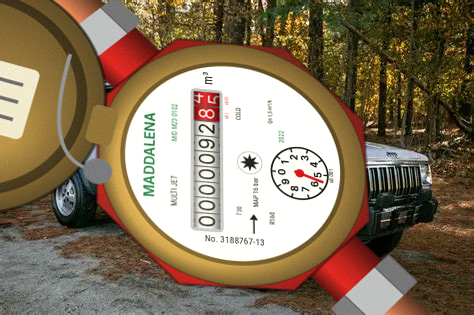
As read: 92.845 m³
